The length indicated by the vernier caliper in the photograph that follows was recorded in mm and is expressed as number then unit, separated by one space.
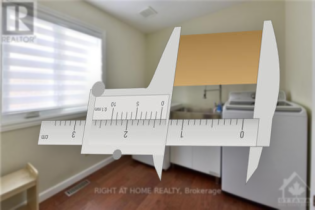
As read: 14.0 mm
